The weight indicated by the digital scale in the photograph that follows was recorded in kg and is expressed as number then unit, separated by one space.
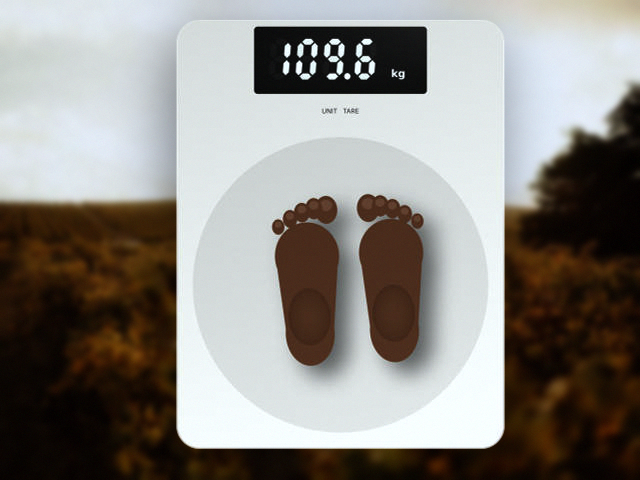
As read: 109.6 kg
